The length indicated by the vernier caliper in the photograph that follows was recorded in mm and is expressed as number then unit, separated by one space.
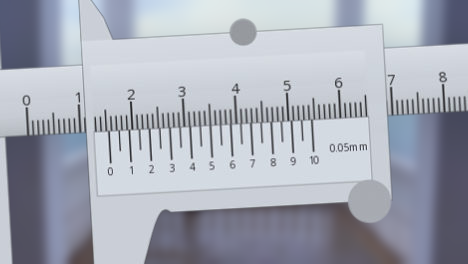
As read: 15.5 mm
